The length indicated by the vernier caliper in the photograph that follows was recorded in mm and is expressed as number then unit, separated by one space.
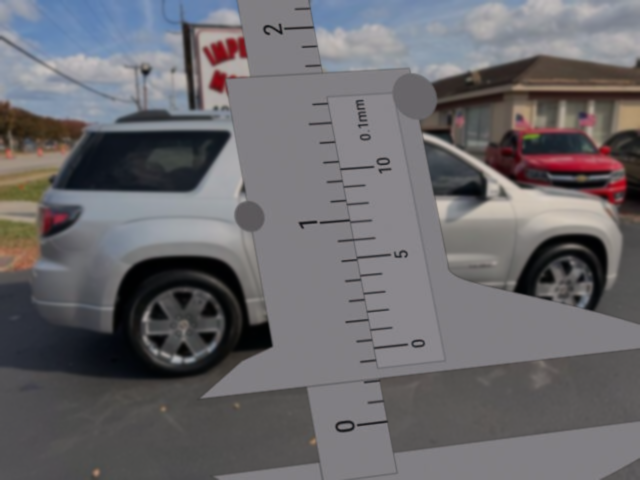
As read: 3.6 mm
